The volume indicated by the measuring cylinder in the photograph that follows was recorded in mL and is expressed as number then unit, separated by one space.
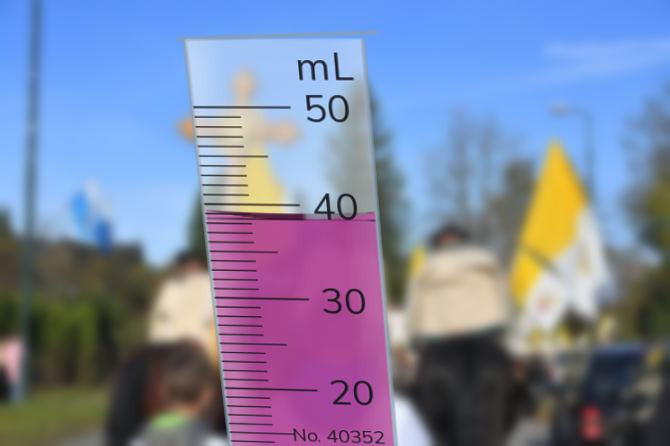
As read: 38.5 mL
